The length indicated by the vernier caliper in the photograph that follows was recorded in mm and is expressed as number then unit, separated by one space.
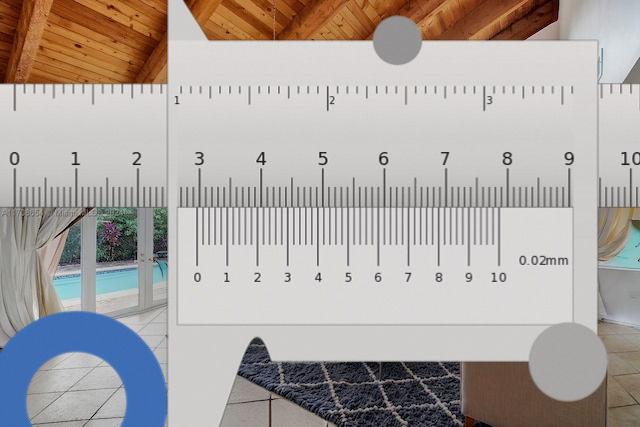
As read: 29.6 mm
